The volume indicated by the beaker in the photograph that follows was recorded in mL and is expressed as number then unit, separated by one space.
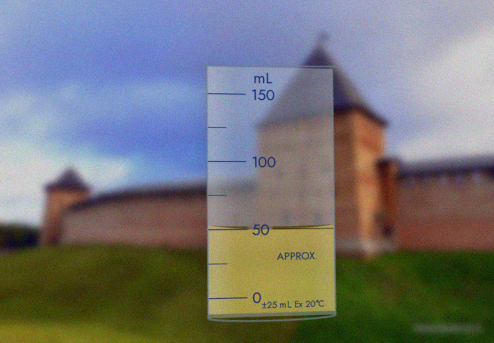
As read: 50 mL
